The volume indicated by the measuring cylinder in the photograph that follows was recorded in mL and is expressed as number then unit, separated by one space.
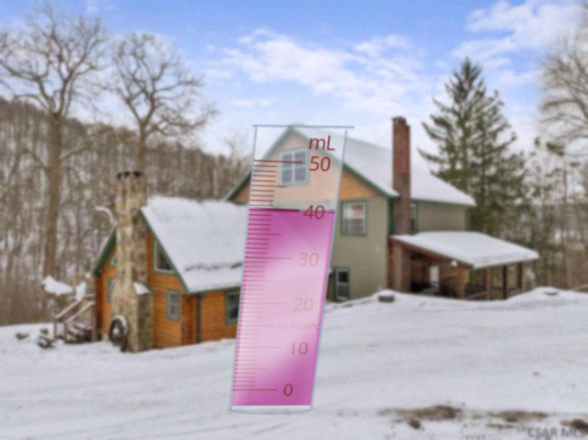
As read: 40 mL
